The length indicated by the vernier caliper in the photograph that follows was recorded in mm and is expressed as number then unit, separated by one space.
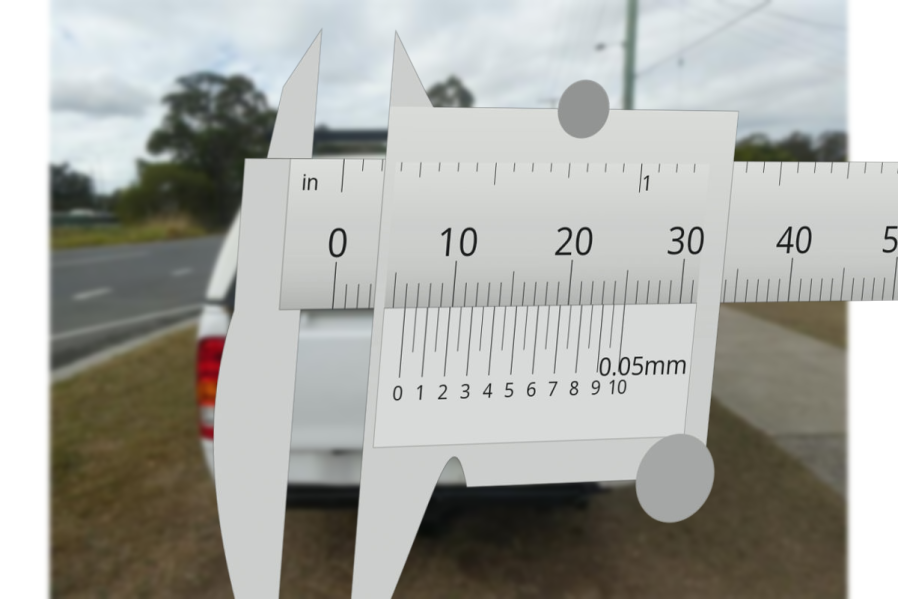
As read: 6.0 mm
